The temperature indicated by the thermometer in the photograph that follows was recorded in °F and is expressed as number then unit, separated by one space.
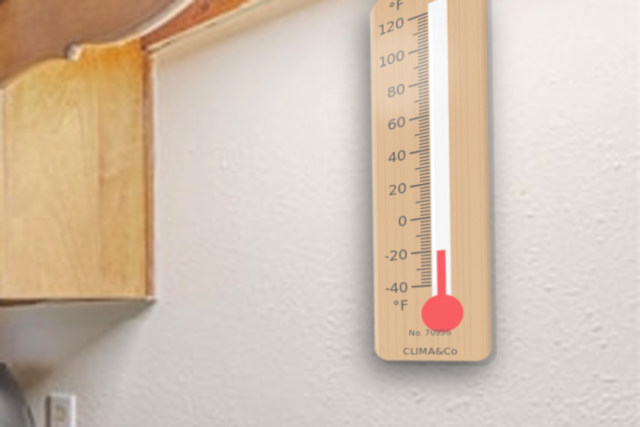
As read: -20 °F
